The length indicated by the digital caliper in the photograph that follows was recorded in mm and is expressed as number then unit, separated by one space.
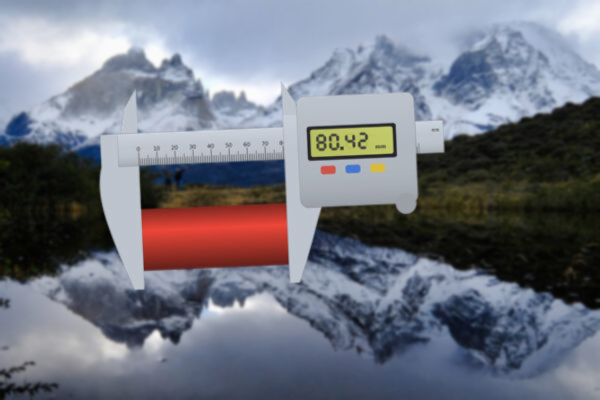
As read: 80.42 mm
